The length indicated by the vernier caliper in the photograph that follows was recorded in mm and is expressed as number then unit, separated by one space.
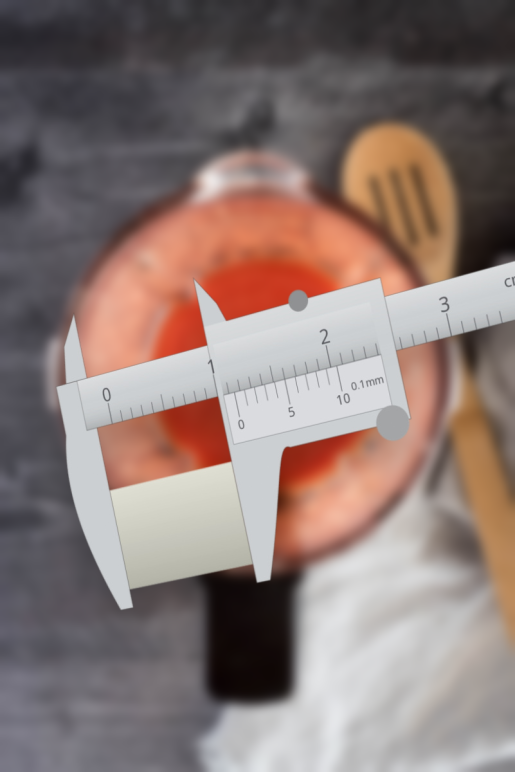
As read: 11.5 mm
